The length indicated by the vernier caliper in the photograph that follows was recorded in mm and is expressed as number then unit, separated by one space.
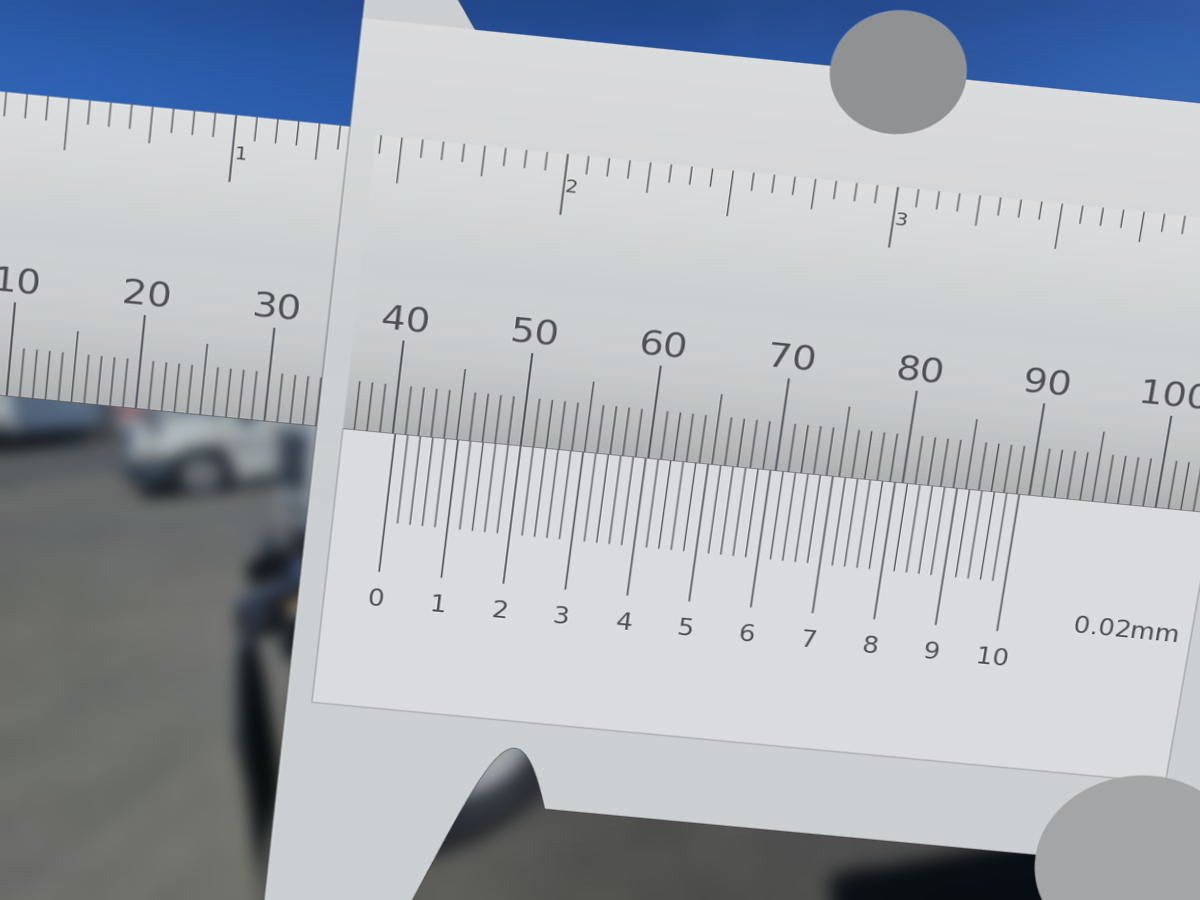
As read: 40.2 mm
